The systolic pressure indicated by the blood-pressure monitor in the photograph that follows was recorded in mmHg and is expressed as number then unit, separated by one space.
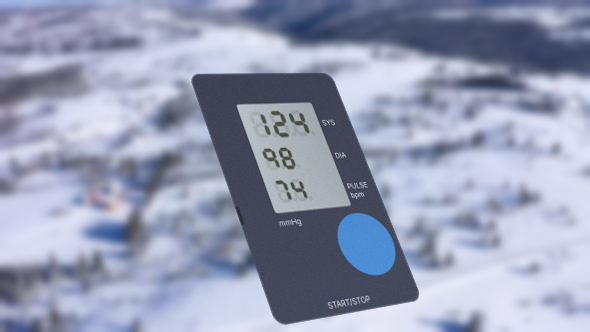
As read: 124 mmHg
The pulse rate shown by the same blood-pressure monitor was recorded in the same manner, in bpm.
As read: 74 bpm
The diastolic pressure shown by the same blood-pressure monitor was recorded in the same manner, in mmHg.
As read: 98 mmHg
